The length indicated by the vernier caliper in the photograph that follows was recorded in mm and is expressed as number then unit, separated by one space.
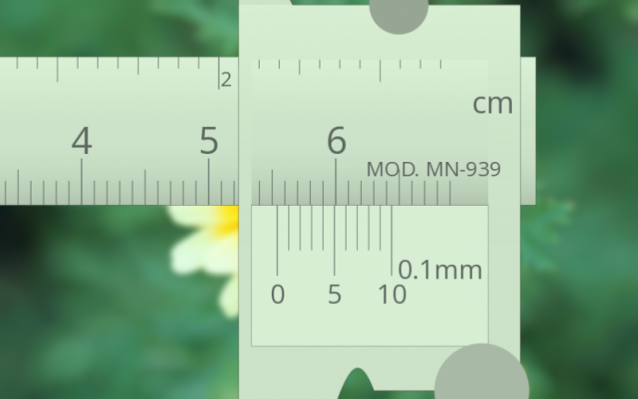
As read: 55.4 mm
